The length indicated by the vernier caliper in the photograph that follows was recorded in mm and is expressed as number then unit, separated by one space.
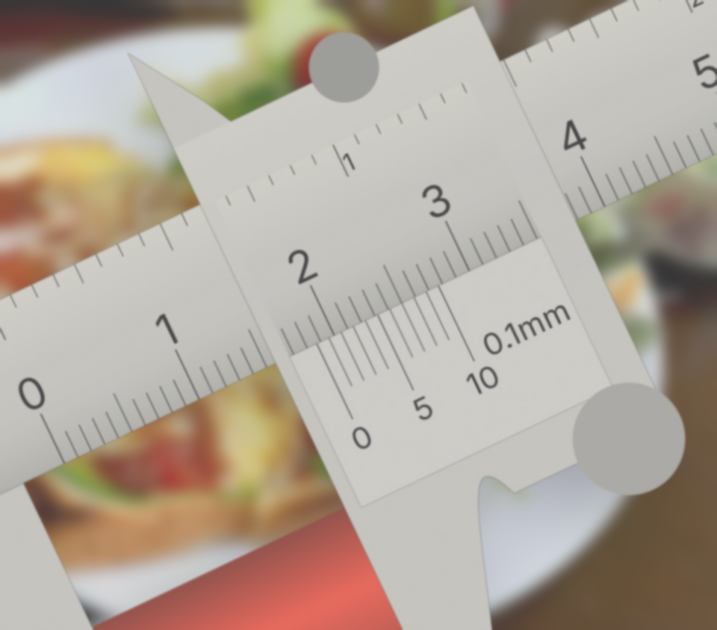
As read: 18.7 mm
